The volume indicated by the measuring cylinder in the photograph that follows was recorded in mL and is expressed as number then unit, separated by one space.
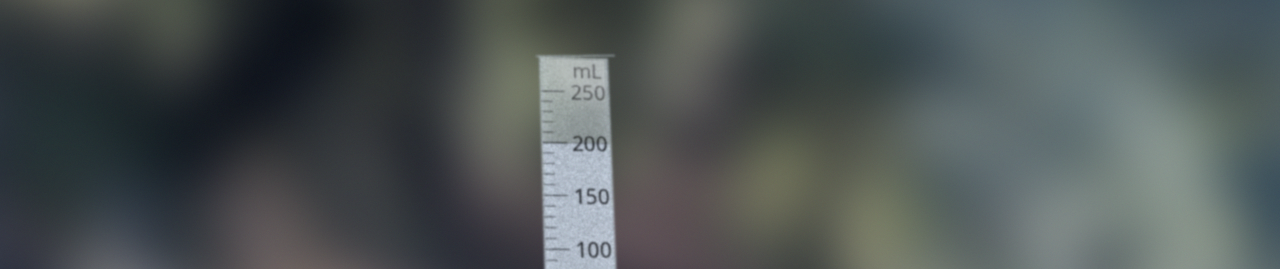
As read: 200 mL
